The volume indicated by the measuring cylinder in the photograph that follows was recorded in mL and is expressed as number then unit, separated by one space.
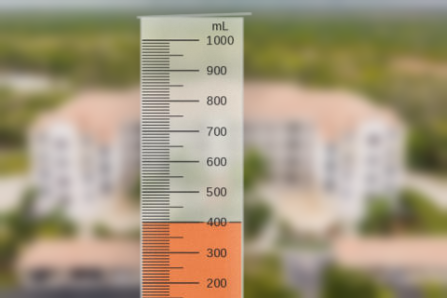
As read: 400 mL
